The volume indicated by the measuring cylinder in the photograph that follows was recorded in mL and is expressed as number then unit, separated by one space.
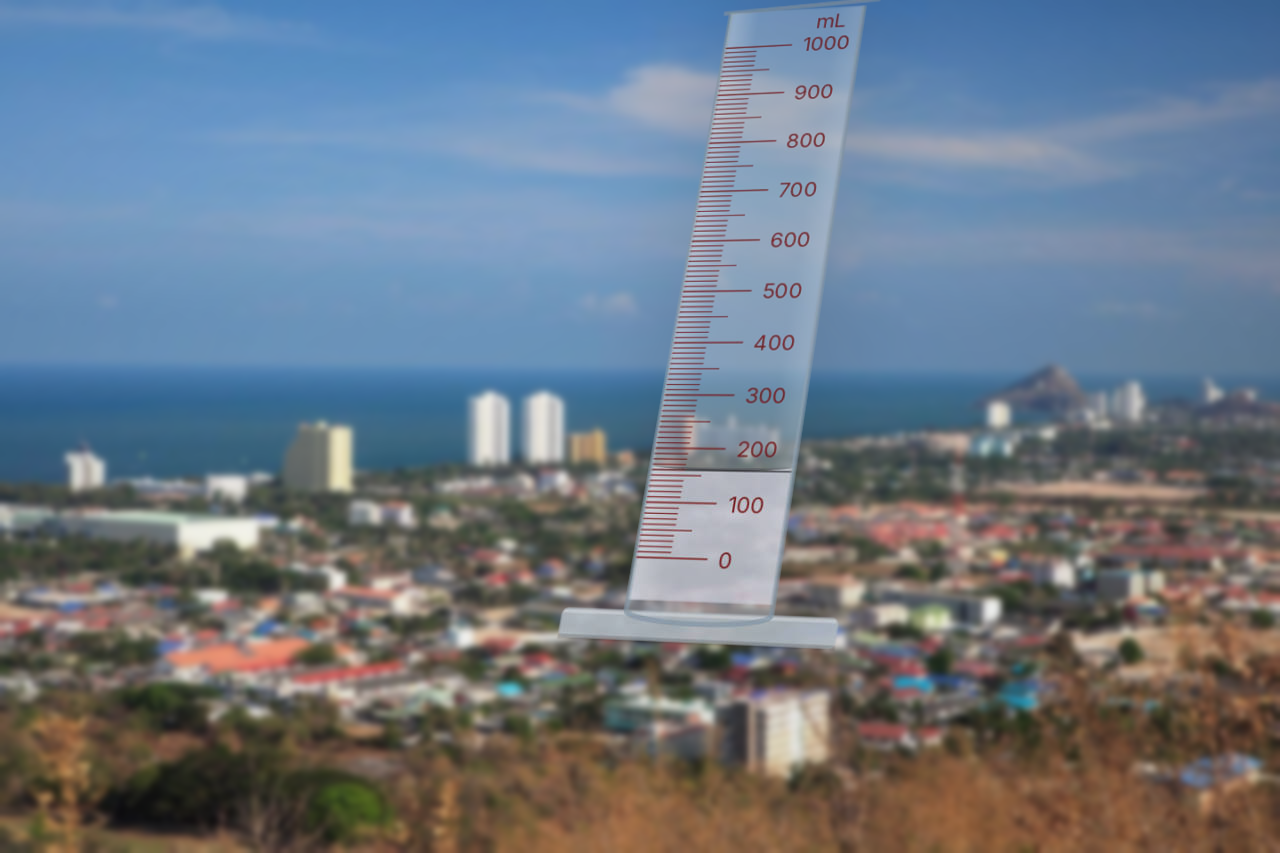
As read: 160 mL
